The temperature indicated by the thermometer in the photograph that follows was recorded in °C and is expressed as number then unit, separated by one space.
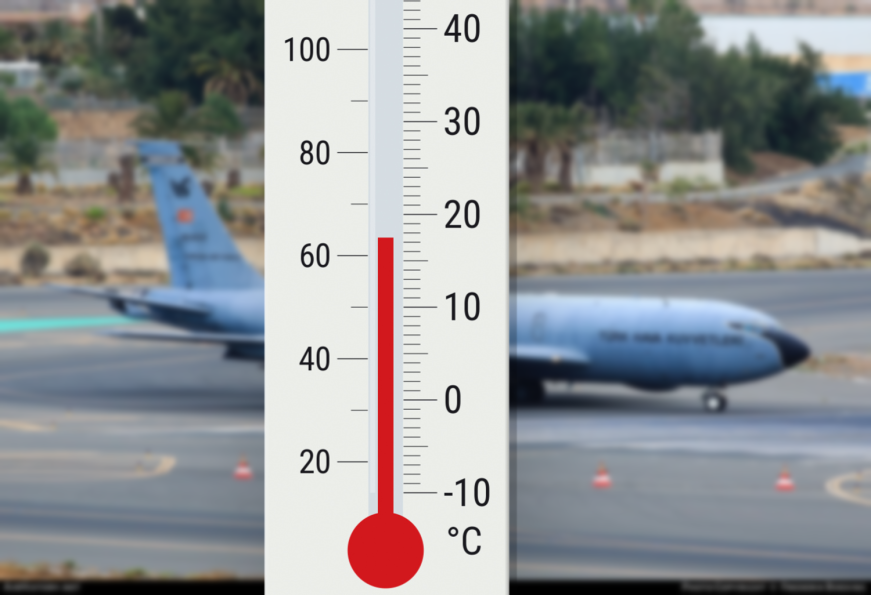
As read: 17.5 °C
